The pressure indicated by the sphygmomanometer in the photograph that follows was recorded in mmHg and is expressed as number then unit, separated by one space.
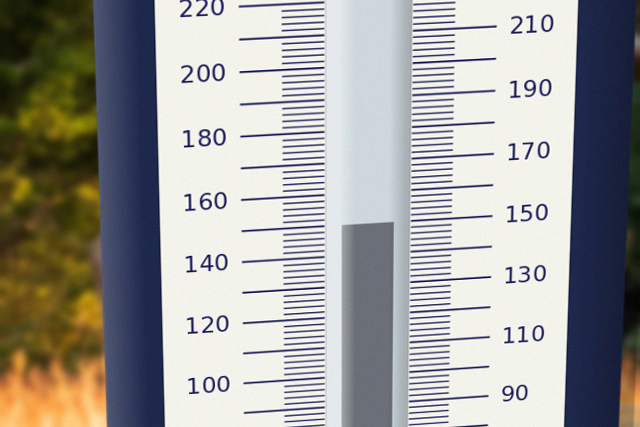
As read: 150 mmHg
